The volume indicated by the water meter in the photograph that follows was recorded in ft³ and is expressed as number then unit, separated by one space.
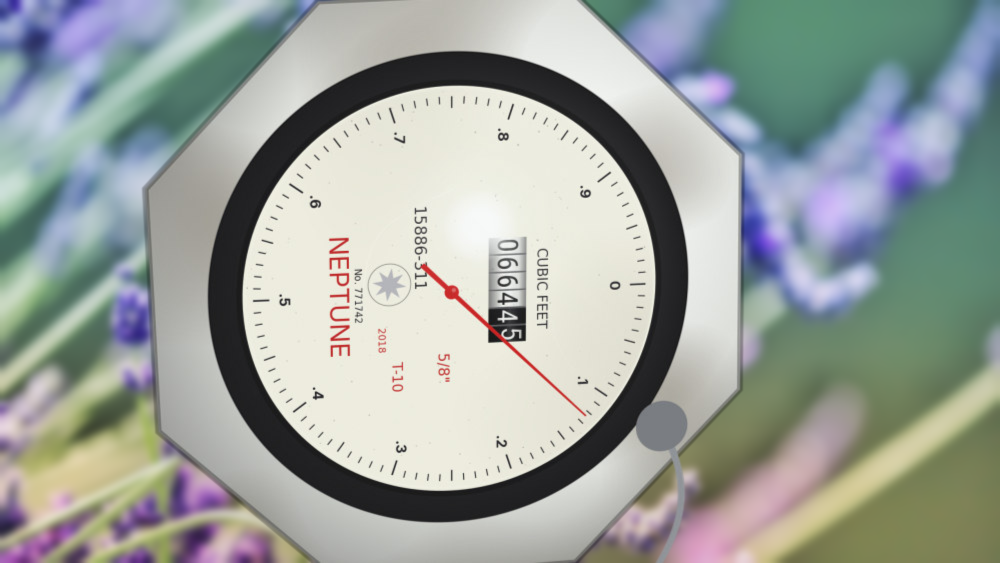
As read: 66445.12 ft³
